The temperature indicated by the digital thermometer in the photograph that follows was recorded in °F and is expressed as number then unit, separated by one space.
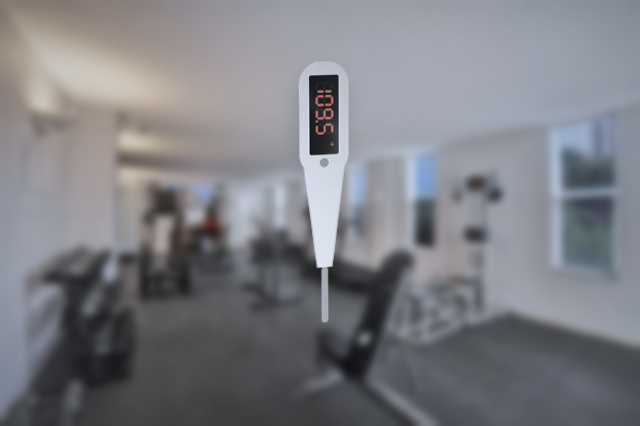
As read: 109.5 °F
